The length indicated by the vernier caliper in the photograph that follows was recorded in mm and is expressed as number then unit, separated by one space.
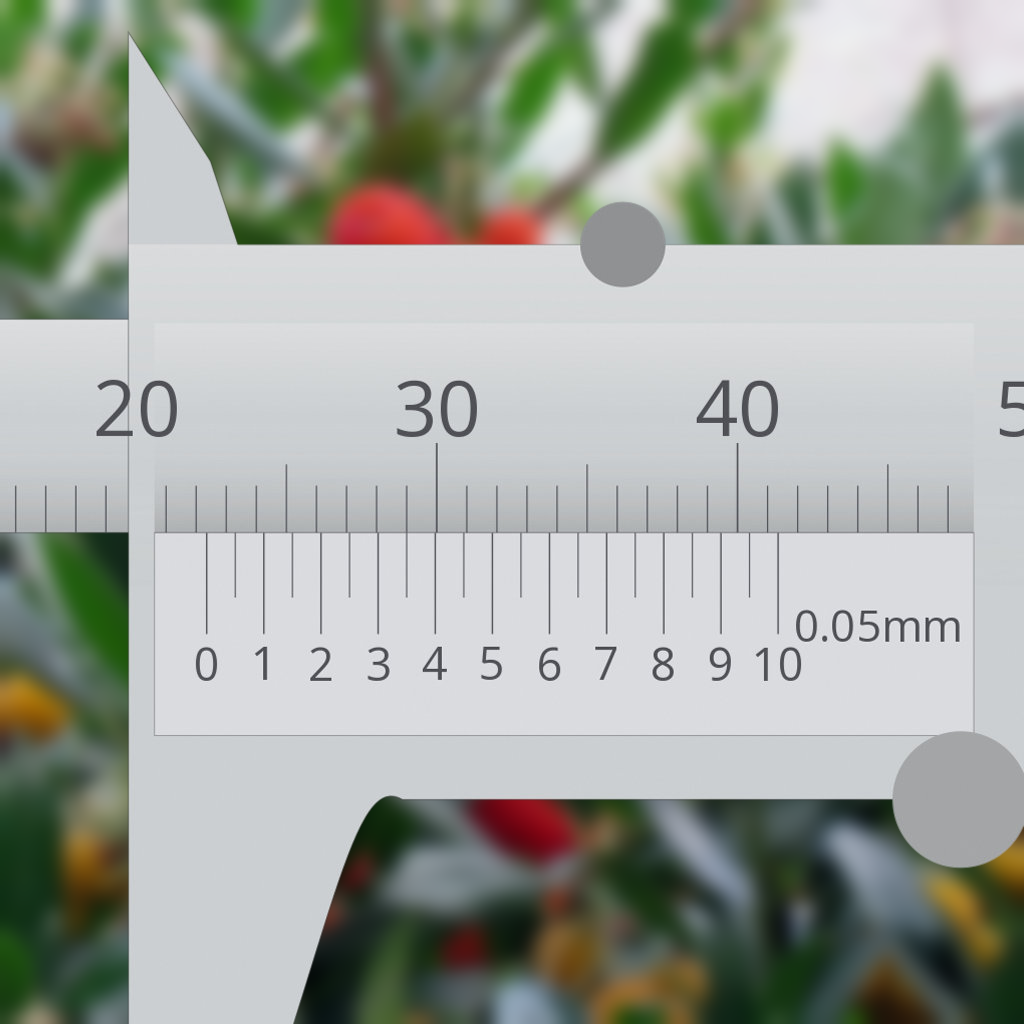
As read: 22.35 mm
